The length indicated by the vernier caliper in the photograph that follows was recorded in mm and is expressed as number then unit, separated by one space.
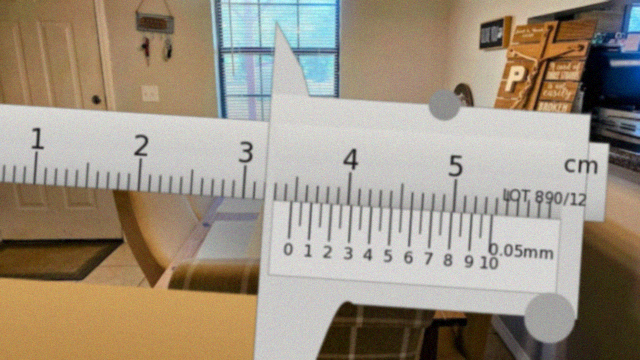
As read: 34.6 mm
